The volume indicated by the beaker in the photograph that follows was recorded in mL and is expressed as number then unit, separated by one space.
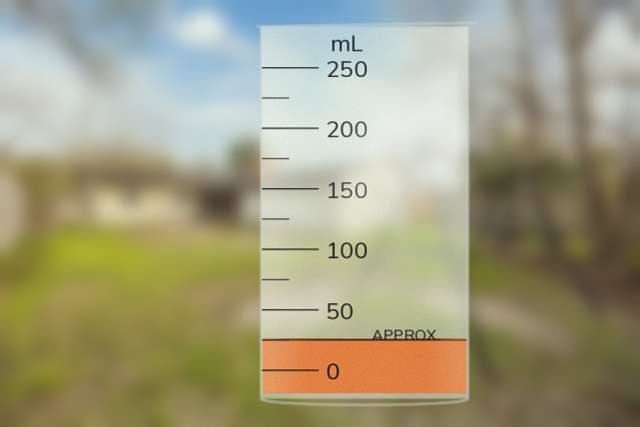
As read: 25 mL
